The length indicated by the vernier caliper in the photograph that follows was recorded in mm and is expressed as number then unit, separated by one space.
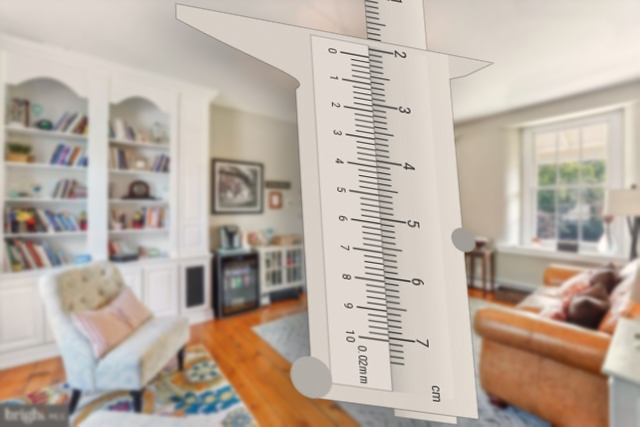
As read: 21.5 mm
